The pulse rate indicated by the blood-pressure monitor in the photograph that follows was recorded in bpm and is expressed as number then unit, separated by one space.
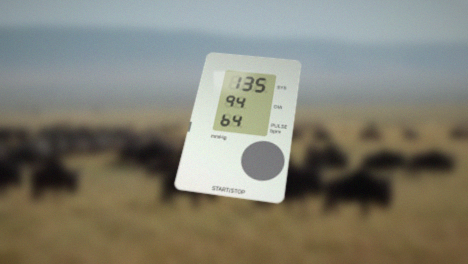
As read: 64 bpm
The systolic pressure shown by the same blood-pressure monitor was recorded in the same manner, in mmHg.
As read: 135 mmHg
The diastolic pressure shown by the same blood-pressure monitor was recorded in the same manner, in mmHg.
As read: 94 mmHg
